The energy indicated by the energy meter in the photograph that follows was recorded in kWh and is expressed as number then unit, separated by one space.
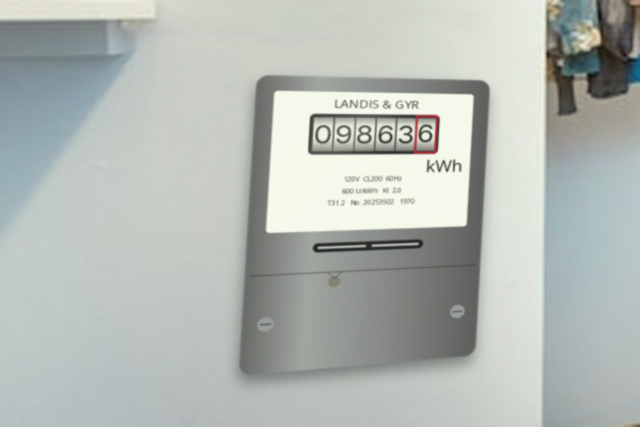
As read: 9863.6 kWh
